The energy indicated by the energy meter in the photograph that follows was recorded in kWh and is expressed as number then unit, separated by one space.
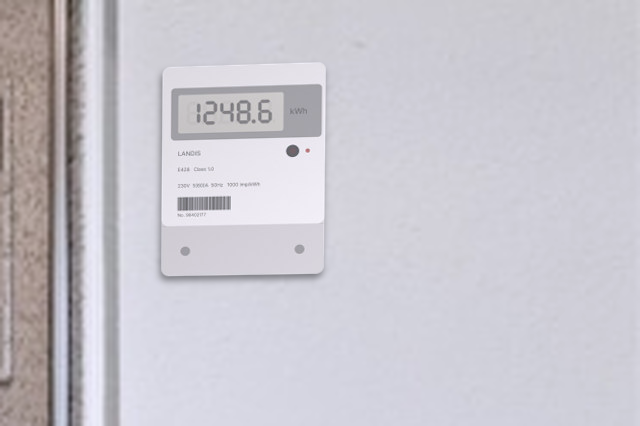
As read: 1248.6 kWh
